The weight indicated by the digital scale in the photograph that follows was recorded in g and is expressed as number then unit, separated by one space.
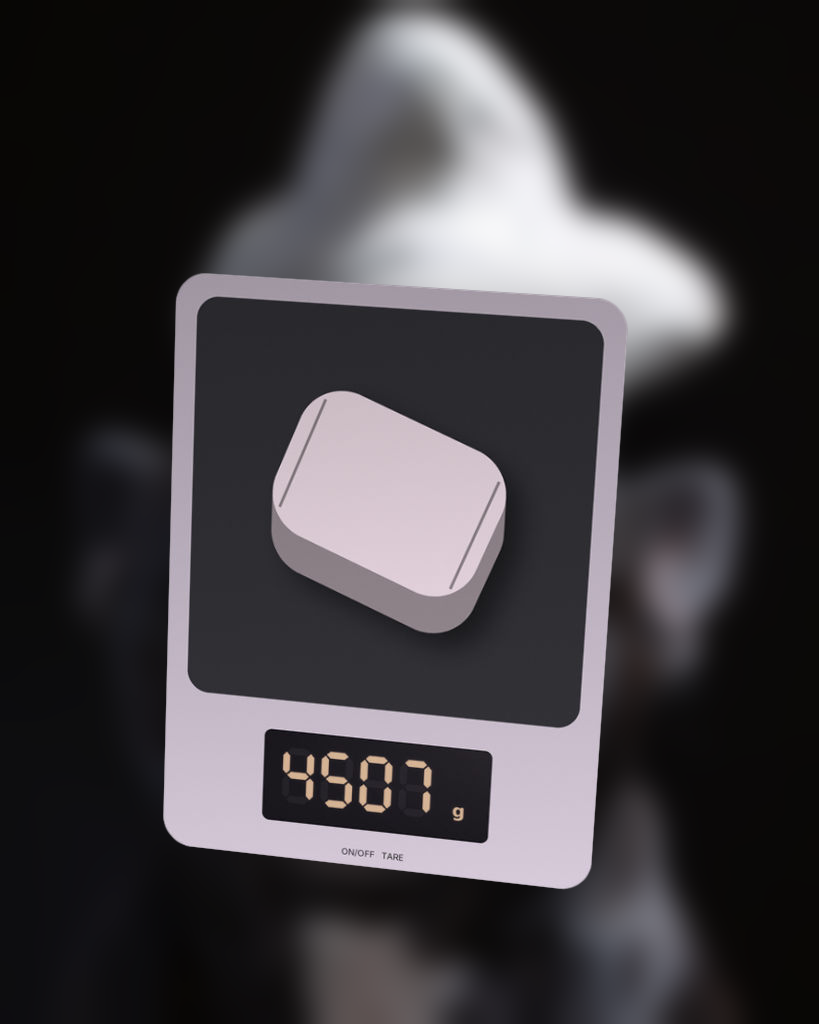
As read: 4507 g
